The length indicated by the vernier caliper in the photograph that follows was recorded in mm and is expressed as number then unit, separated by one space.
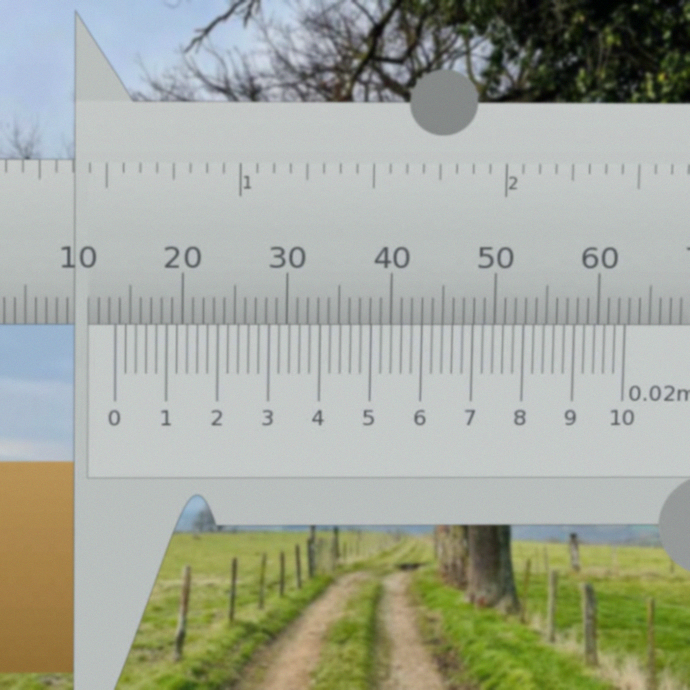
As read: 13.6 mm
